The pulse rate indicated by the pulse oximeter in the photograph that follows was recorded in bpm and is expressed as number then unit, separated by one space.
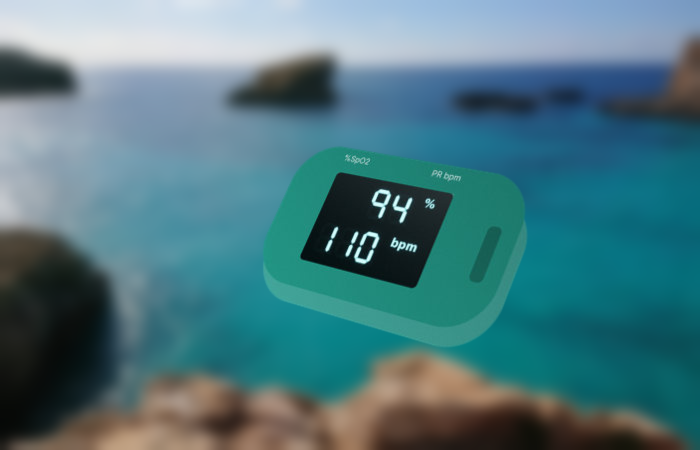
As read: 110 bpm
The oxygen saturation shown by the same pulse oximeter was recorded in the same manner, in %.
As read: 94 %
